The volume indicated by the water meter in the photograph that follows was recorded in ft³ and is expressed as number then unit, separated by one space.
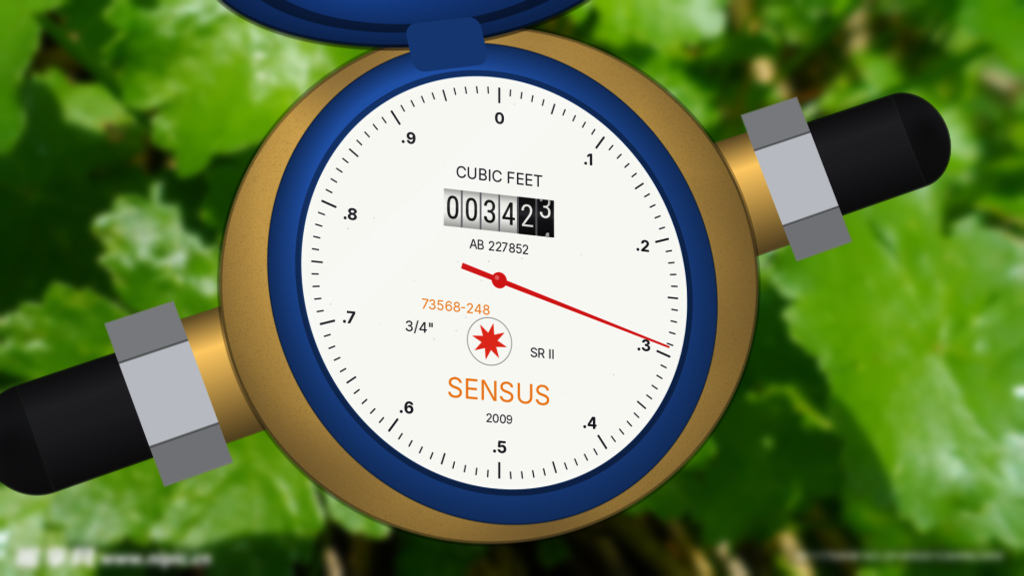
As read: 3423.29 ft³
